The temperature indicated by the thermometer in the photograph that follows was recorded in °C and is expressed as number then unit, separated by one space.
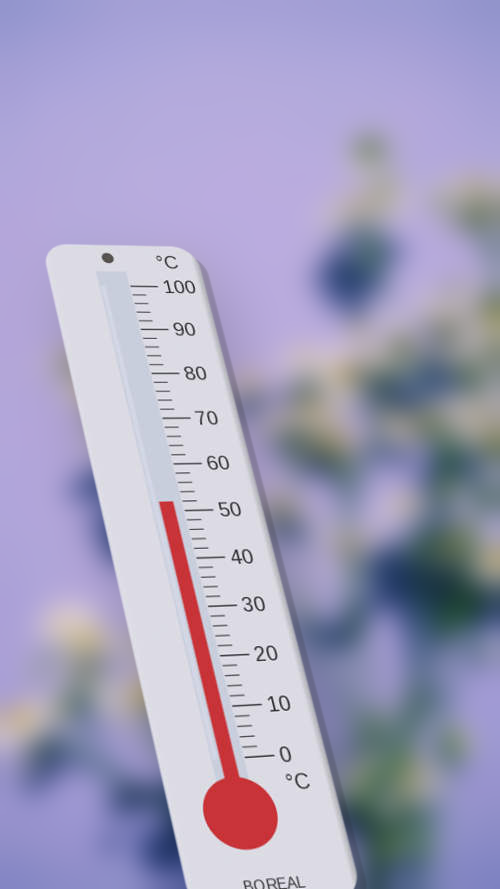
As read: 52 °C
